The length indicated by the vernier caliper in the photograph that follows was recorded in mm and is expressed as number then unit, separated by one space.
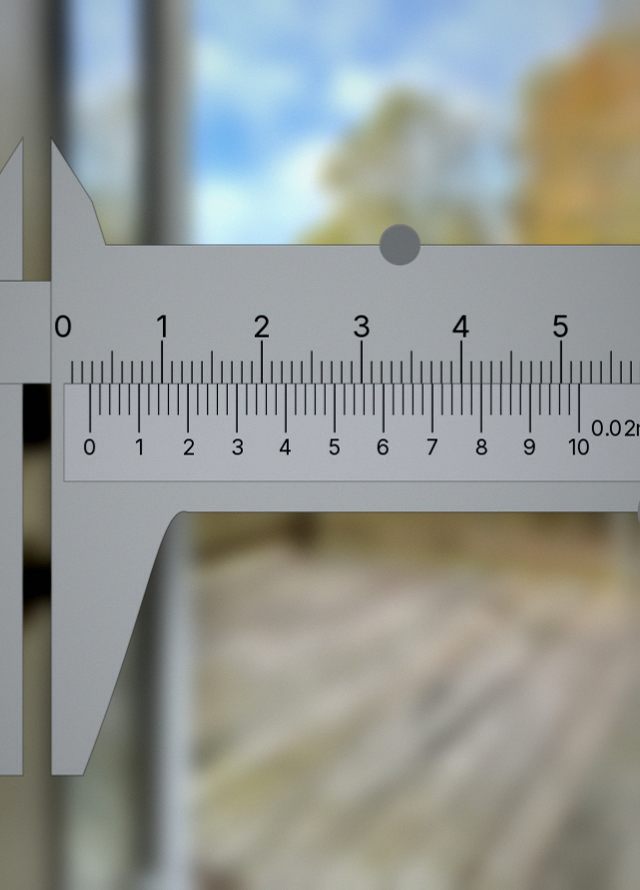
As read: 2.8 mm
